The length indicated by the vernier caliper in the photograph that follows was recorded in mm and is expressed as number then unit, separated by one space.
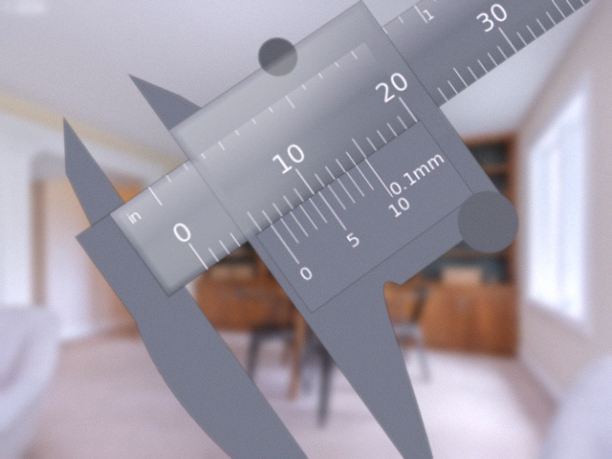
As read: 5.9 mm
